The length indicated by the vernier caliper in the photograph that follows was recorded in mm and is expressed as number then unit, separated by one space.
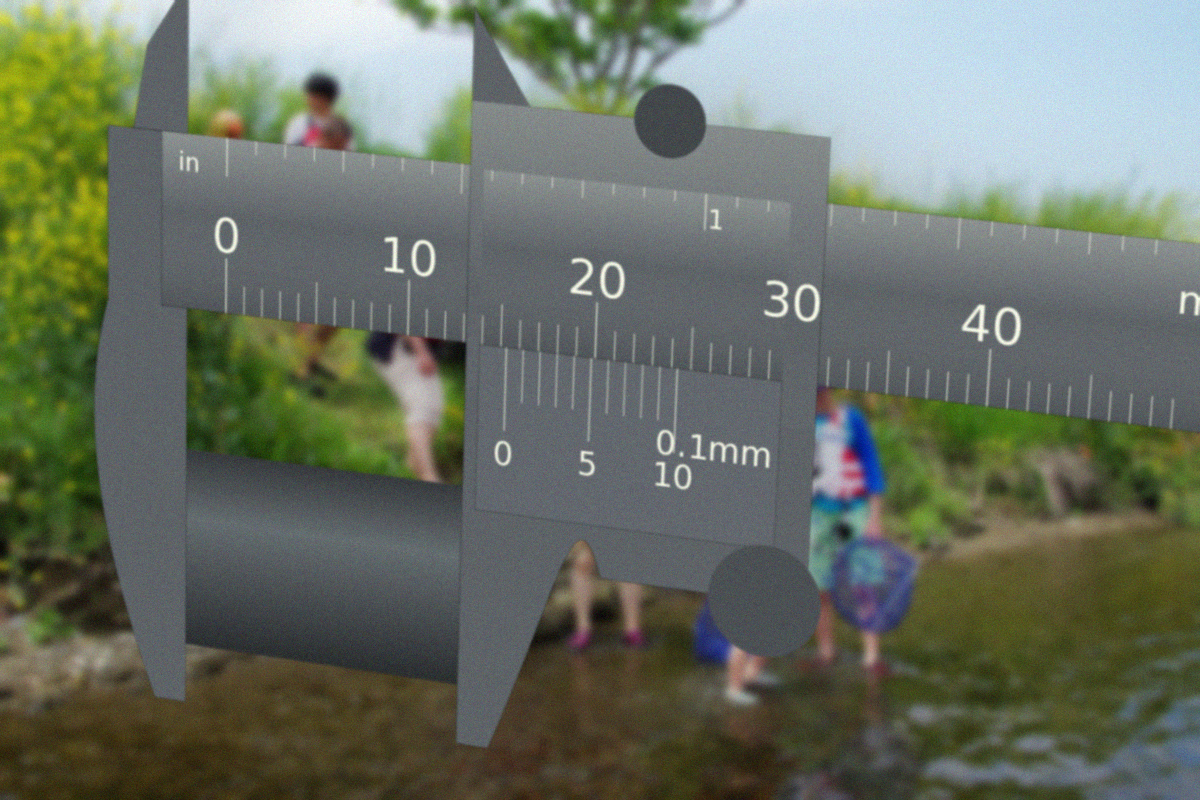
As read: 15.3 mm
